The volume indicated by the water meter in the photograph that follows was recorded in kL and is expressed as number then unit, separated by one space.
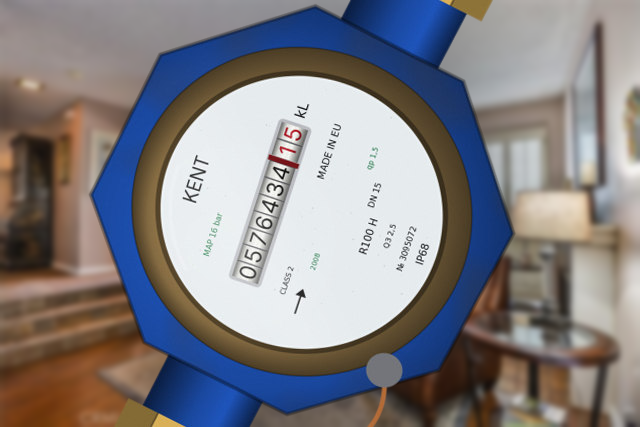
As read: 576434.15 kL
